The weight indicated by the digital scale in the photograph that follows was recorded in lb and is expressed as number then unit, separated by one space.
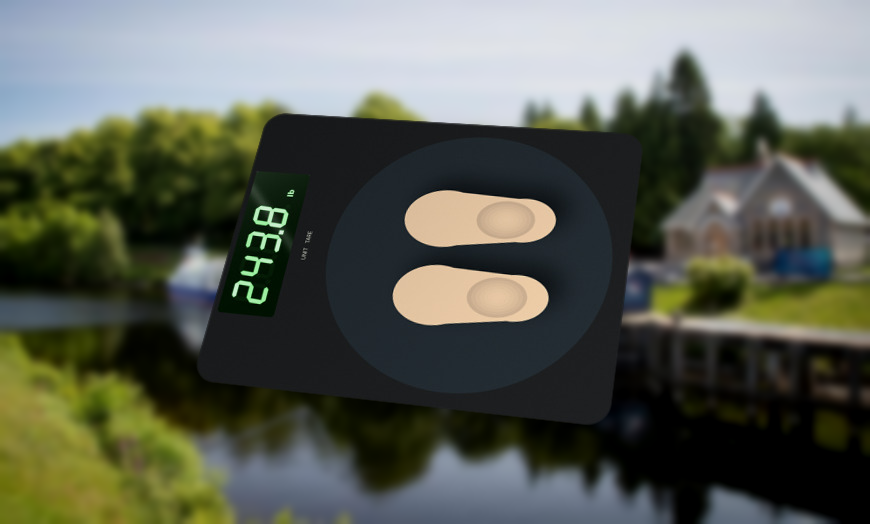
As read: 243.8 lb
